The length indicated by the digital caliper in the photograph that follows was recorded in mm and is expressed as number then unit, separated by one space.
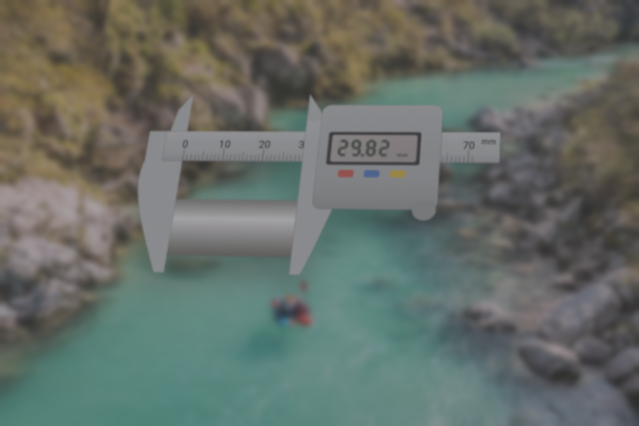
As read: 29.82 mm
